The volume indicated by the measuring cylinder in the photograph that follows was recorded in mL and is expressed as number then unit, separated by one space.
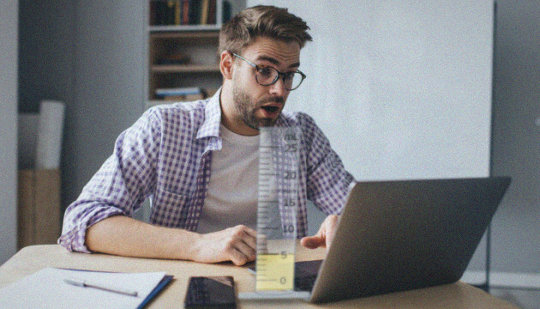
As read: 5 mL
